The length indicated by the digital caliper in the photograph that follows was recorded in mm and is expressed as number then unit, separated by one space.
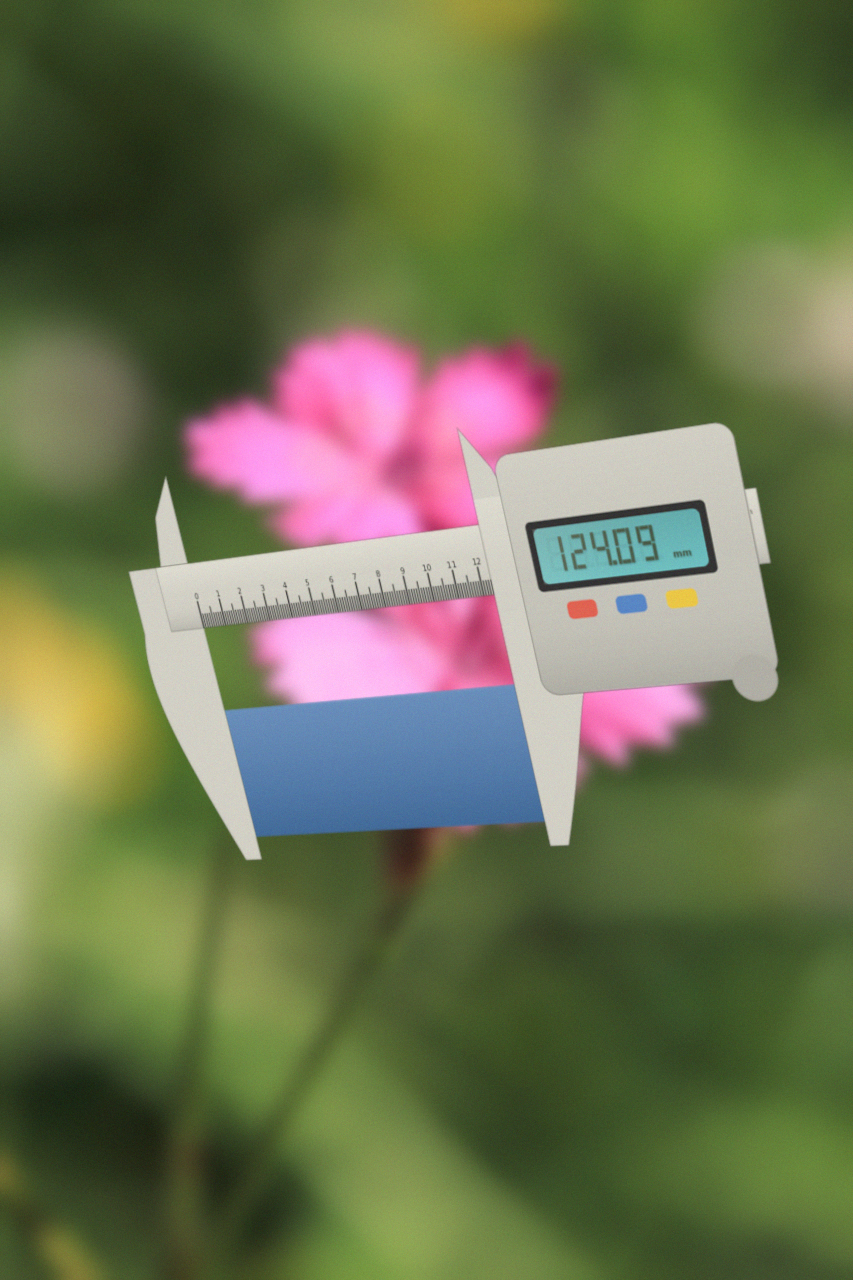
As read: 124.09 mm
